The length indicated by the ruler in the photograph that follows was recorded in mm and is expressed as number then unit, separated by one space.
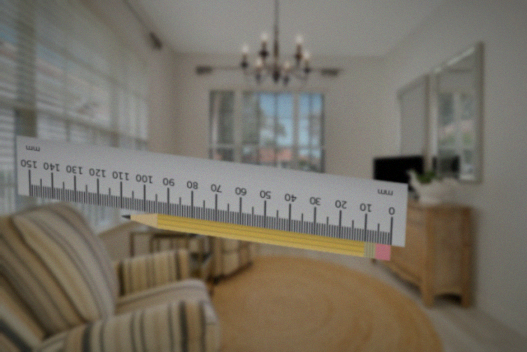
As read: 110 mm
